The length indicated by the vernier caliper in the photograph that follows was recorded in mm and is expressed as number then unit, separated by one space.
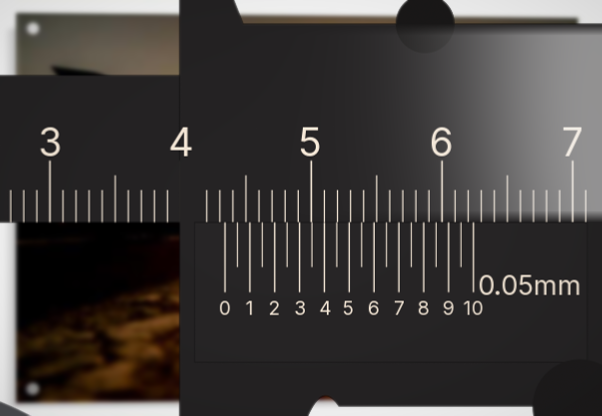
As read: 43.4 mm
